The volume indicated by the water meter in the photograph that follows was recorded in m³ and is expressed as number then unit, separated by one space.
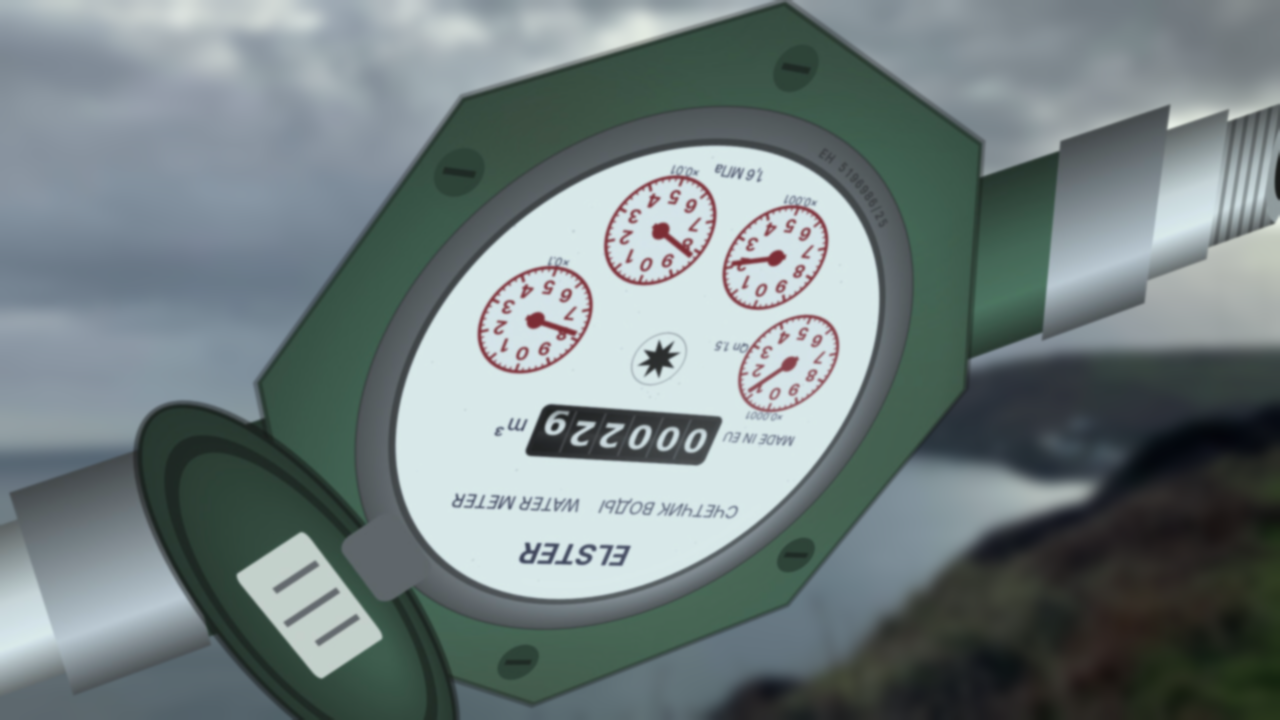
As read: 228.7821 m³
